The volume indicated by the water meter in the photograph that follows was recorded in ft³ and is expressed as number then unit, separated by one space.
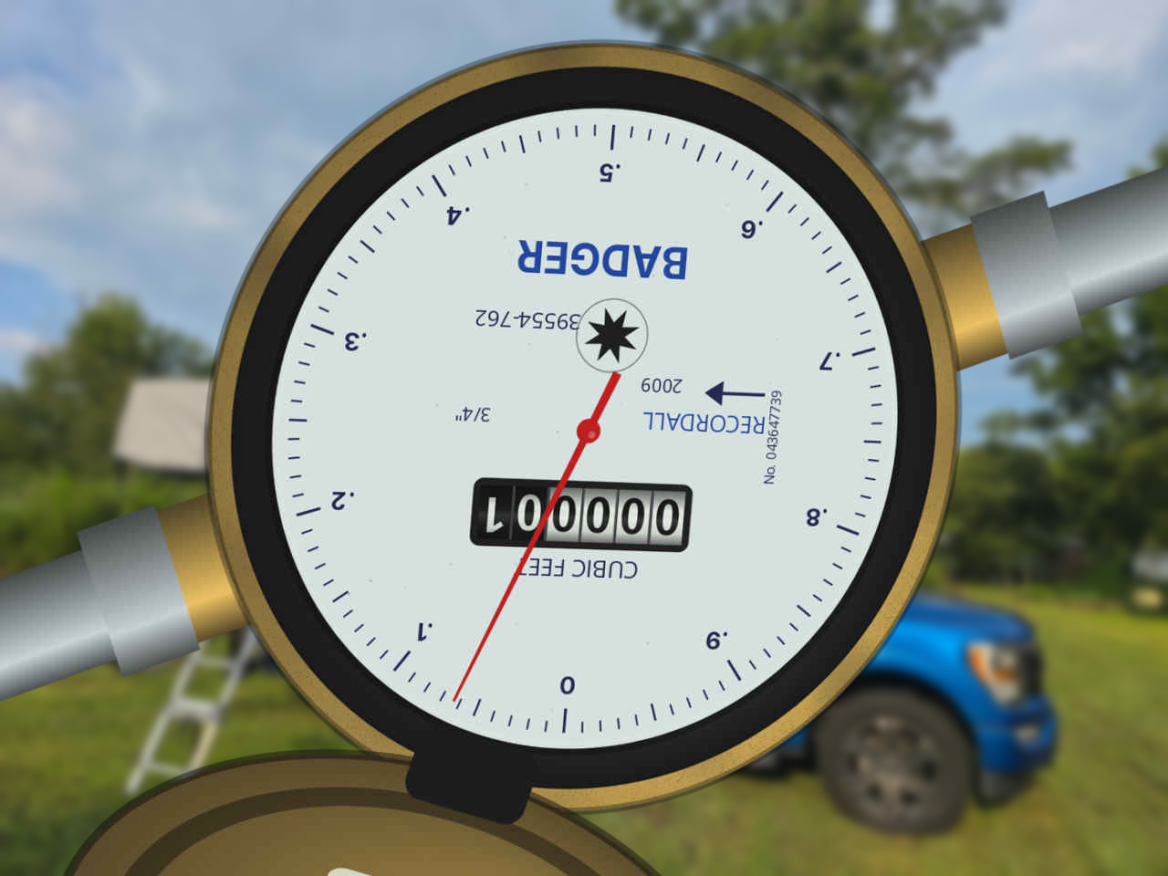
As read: 1.06 ft³
